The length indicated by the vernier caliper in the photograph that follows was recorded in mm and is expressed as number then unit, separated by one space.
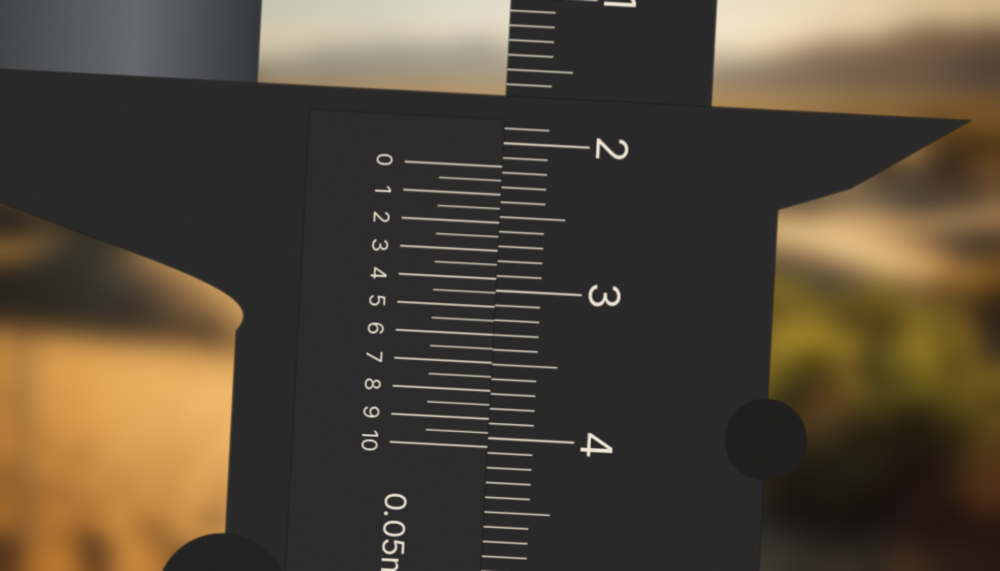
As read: 21.6 mm
